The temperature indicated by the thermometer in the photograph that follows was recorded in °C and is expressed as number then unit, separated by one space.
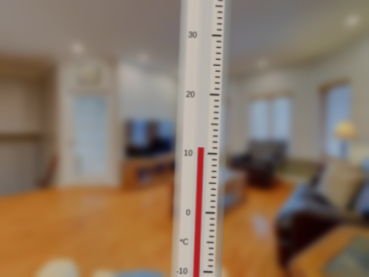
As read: 11 °C
